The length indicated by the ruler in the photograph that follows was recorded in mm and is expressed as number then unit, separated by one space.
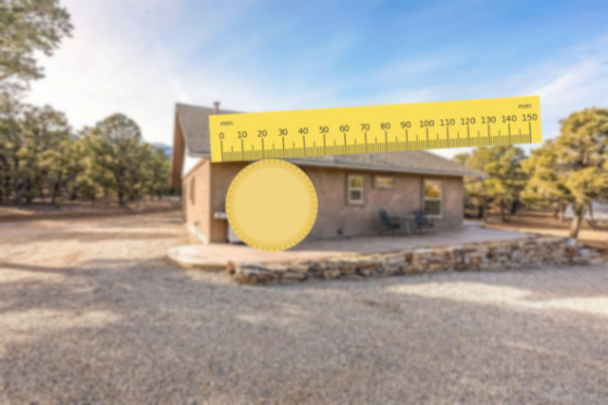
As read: 45 mm
